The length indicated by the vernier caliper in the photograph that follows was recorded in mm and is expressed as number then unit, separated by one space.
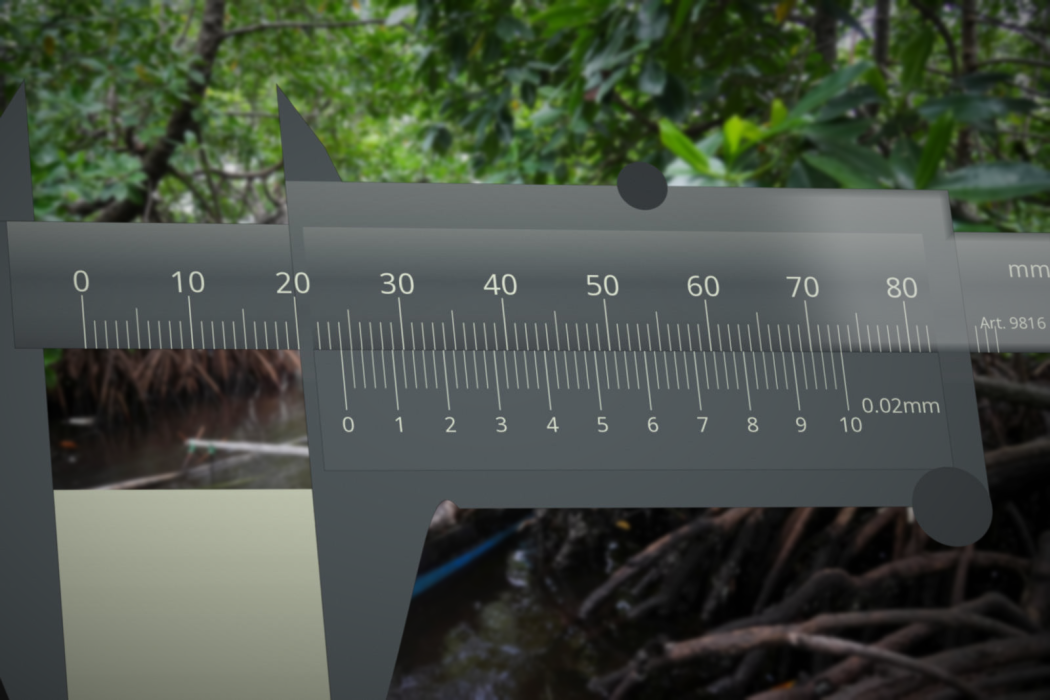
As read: 24.0 mm
